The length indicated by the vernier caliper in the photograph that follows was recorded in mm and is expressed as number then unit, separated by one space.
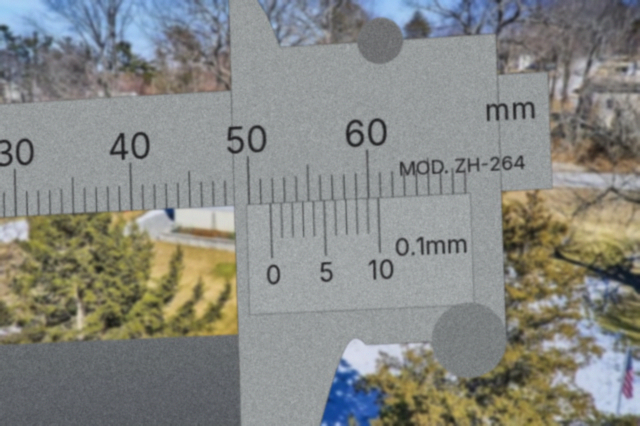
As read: 51.8 mm
